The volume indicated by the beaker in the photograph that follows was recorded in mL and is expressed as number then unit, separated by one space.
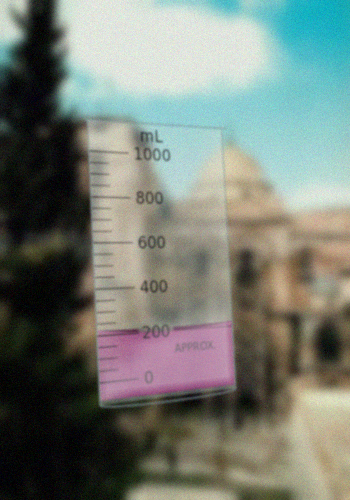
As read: 200 mL
